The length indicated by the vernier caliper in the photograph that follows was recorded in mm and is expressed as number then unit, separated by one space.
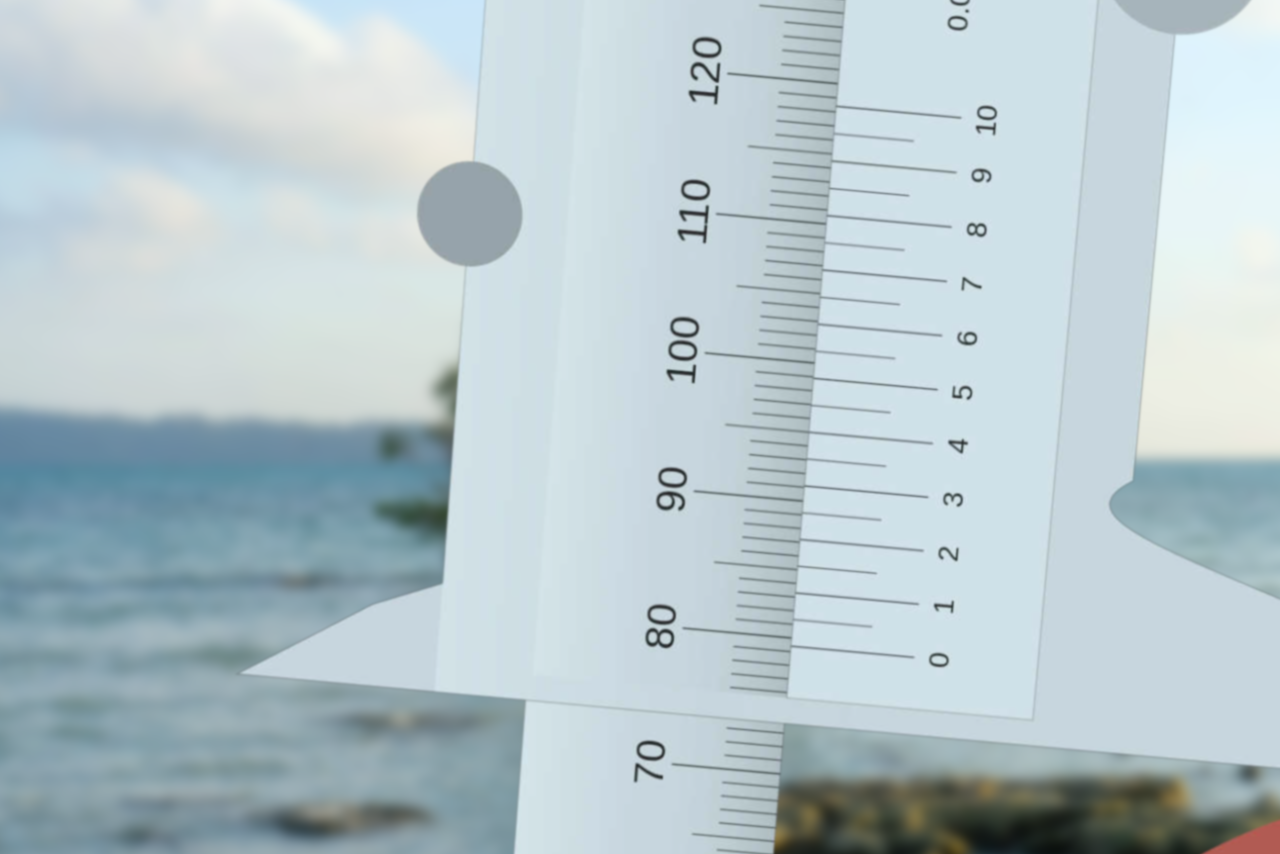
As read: 79.4 mm
